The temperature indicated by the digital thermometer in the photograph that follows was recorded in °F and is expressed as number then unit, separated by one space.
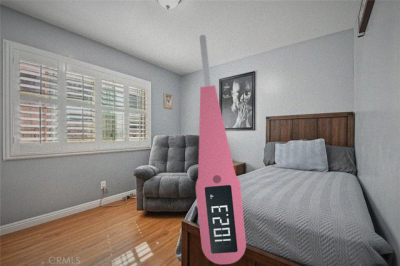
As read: 102.3 °F
